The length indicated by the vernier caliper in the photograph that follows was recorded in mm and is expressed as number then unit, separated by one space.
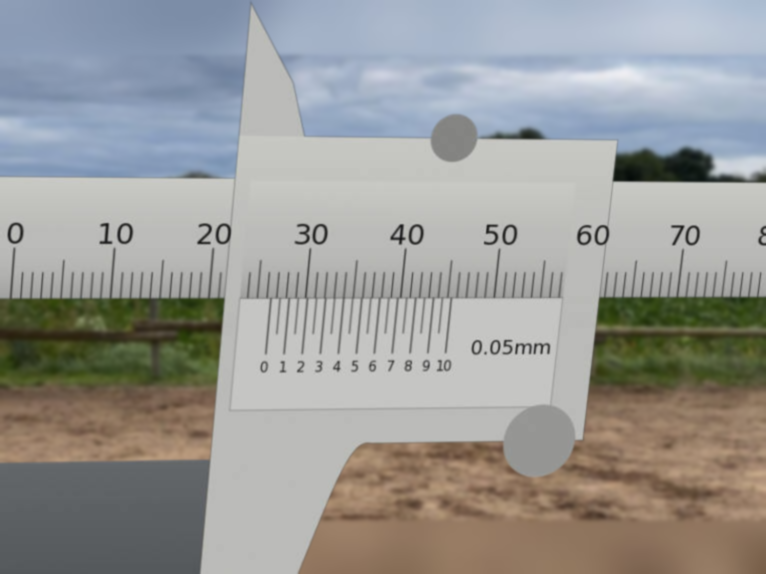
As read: 26.4 mm
